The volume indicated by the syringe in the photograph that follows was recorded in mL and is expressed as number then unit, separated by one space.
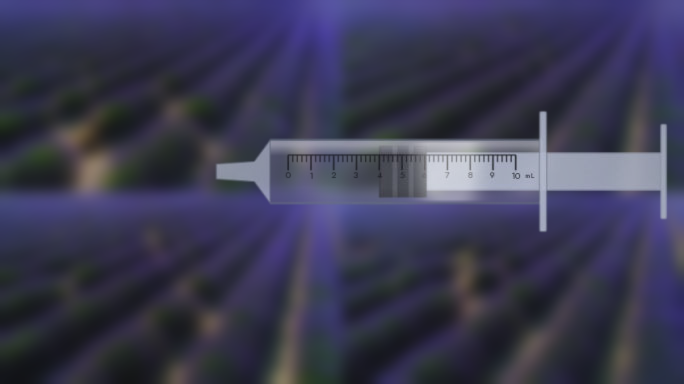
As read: 4 mL
